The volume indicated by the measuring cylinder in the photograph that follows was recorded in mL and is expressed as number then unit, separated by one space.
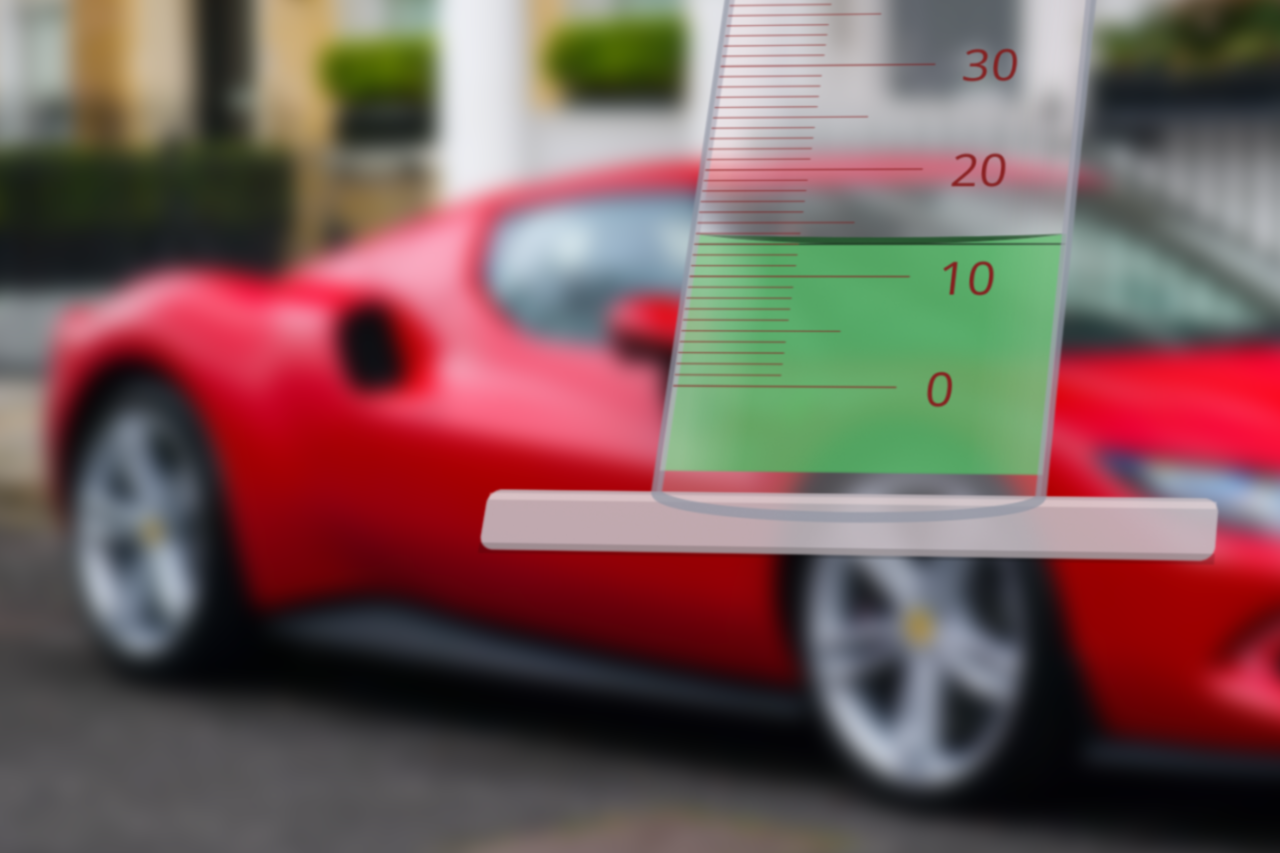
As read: 13 mL
